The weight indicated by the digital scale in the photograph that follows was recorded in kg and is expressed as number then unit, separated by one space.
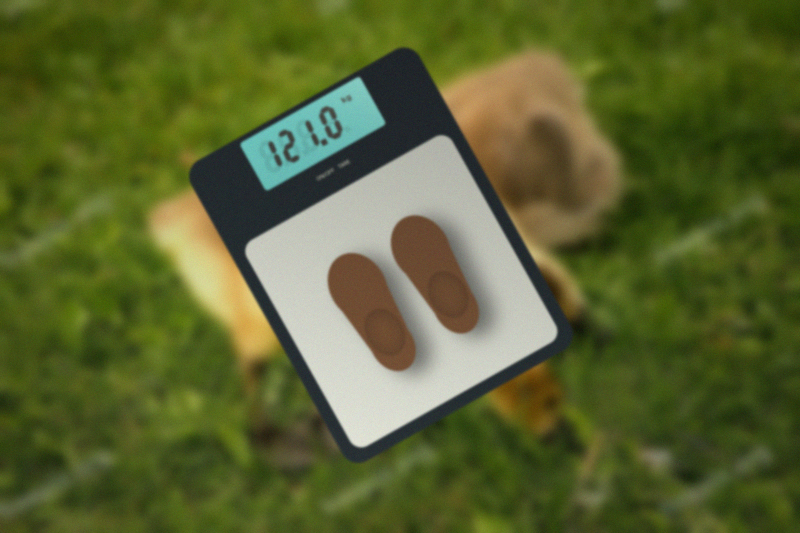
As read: 121.0 kg
